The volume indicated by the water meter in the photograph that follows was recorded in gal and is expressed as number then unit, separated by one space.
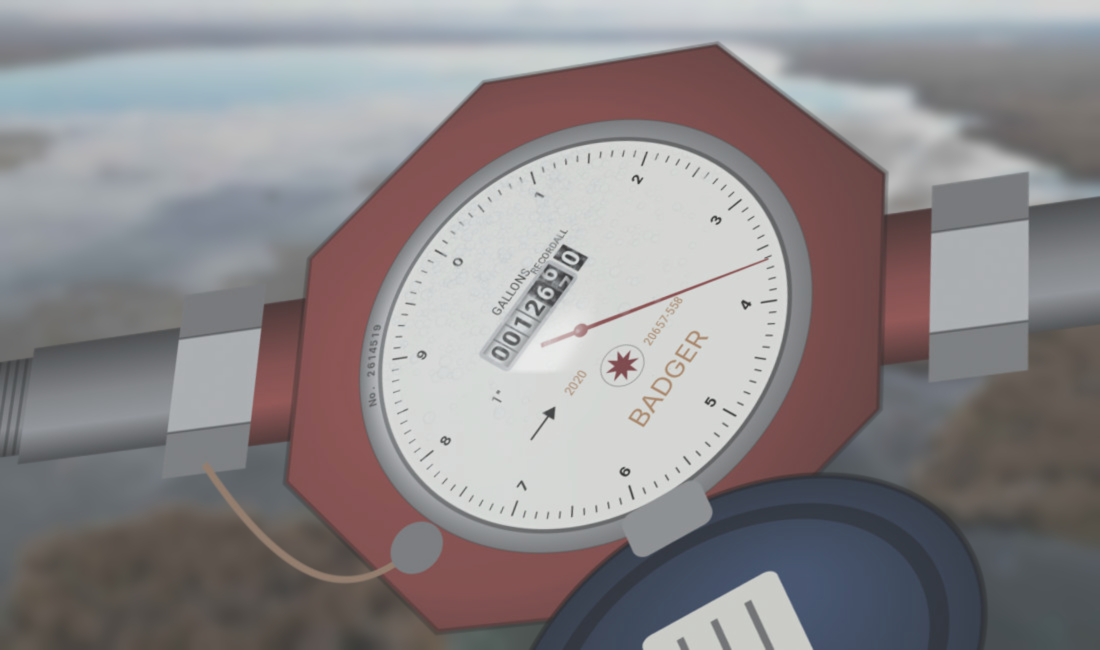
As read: 12663.6 gal
